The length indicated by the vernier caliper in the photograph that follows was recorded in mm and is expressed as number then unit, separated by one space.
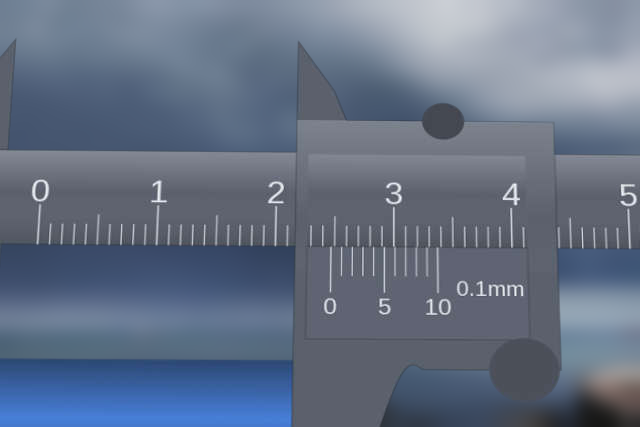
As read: 24.7 mm
